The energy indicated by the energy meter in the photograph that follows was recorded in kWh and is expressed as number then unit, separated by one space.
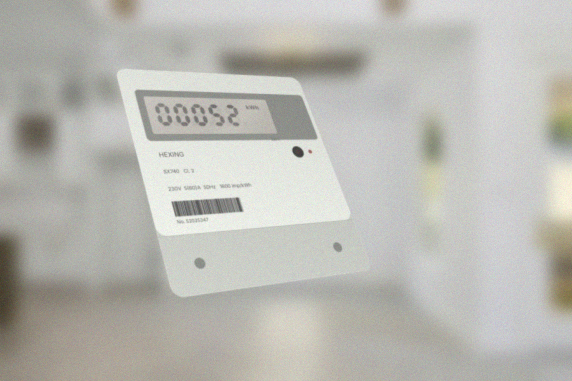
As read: 52 kWh
